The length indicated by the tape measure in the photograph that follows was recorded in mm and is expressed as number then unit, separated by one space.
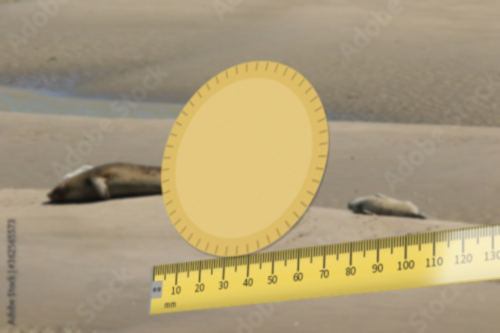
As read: 70 mm
